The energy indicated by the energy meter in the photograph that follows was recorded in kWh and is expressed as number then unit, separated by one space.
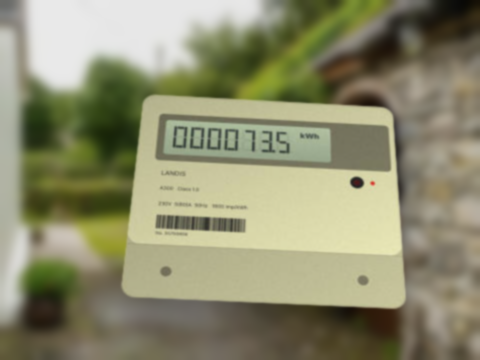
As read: 73.5 kWh
